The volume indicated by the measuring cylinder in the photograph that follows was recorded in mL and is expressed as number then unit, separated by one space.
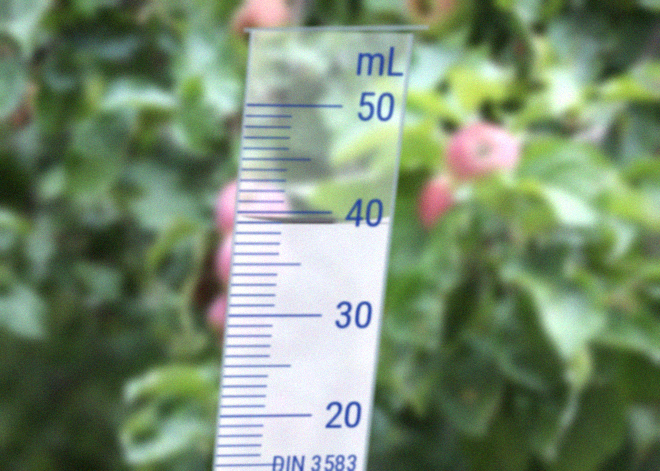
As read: 39 mL
